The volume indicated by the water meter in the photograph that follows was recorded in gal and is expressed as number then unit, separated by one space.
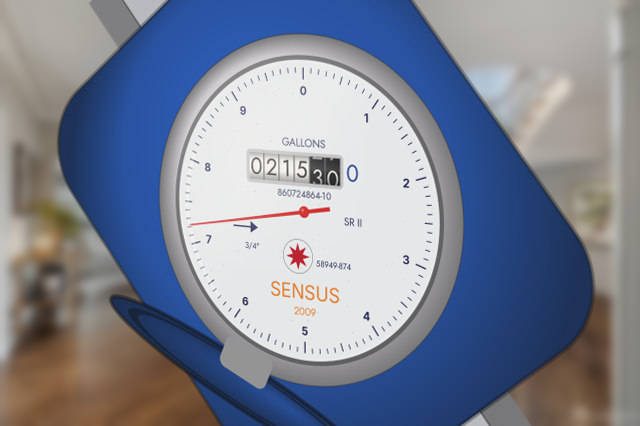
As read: 215297.2 gal
